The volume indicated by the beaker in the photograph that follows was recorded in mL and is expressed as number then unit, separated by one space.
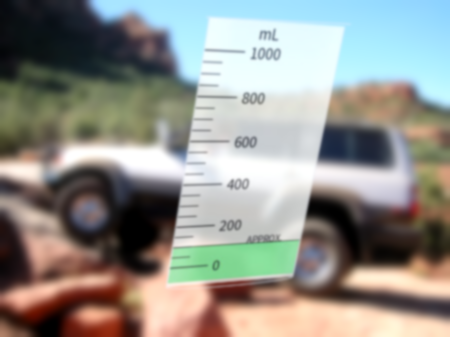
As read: 100 mL
